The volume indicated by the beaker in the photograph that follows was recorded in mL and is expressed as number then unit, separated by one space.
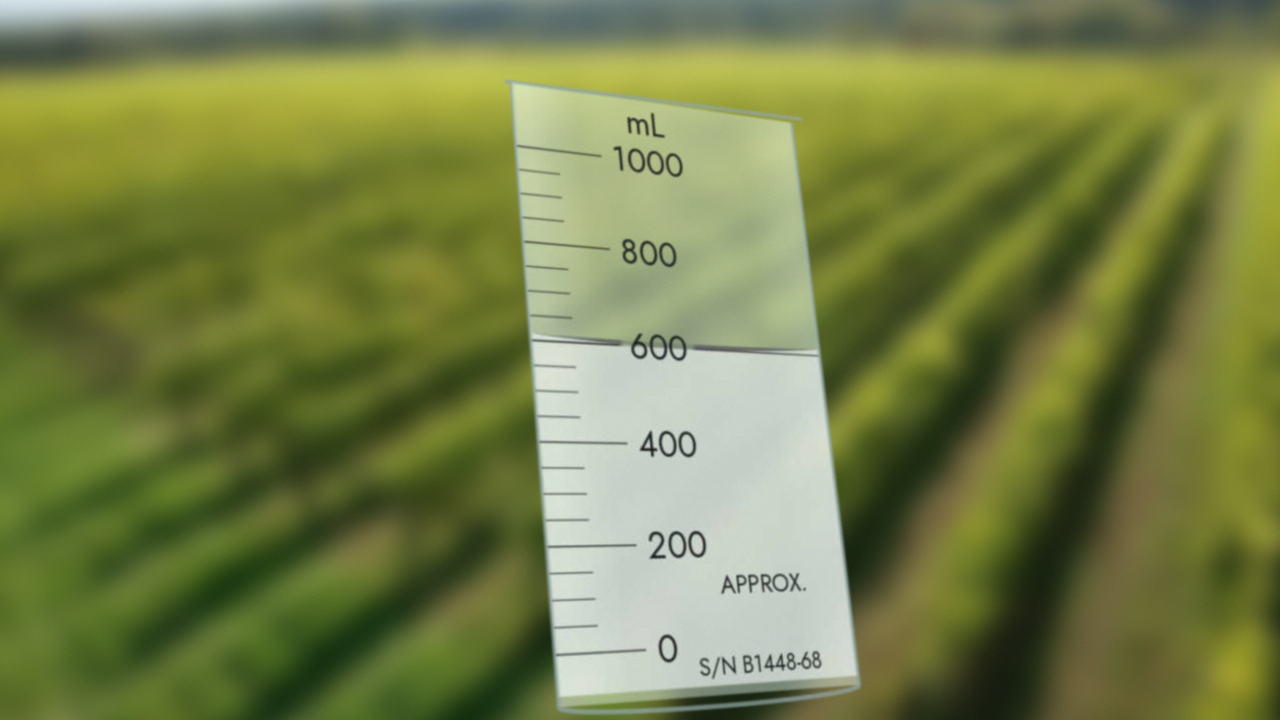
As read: 600 mL
